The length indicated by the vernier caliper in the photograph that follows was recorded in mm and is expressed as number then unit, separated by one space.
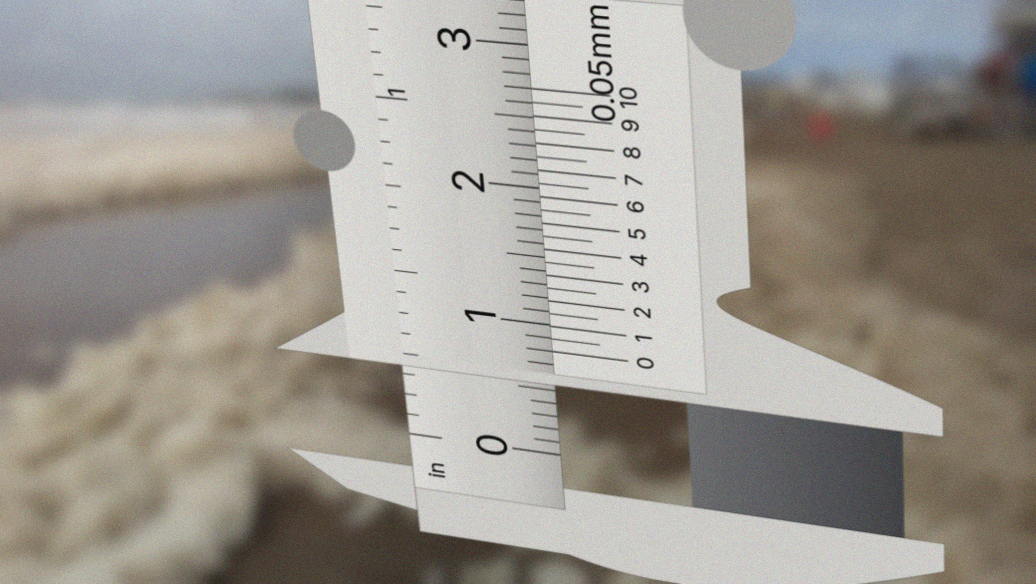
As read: 8.0 mm
